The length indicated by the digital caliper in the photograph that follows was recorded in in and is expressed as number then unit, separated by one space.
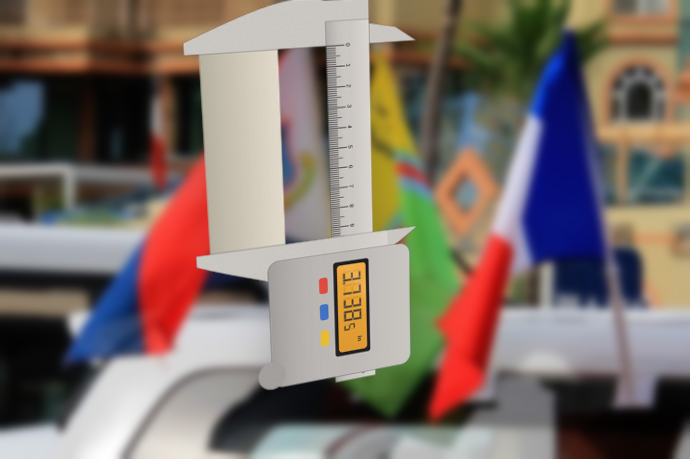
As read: 3.7385 in
